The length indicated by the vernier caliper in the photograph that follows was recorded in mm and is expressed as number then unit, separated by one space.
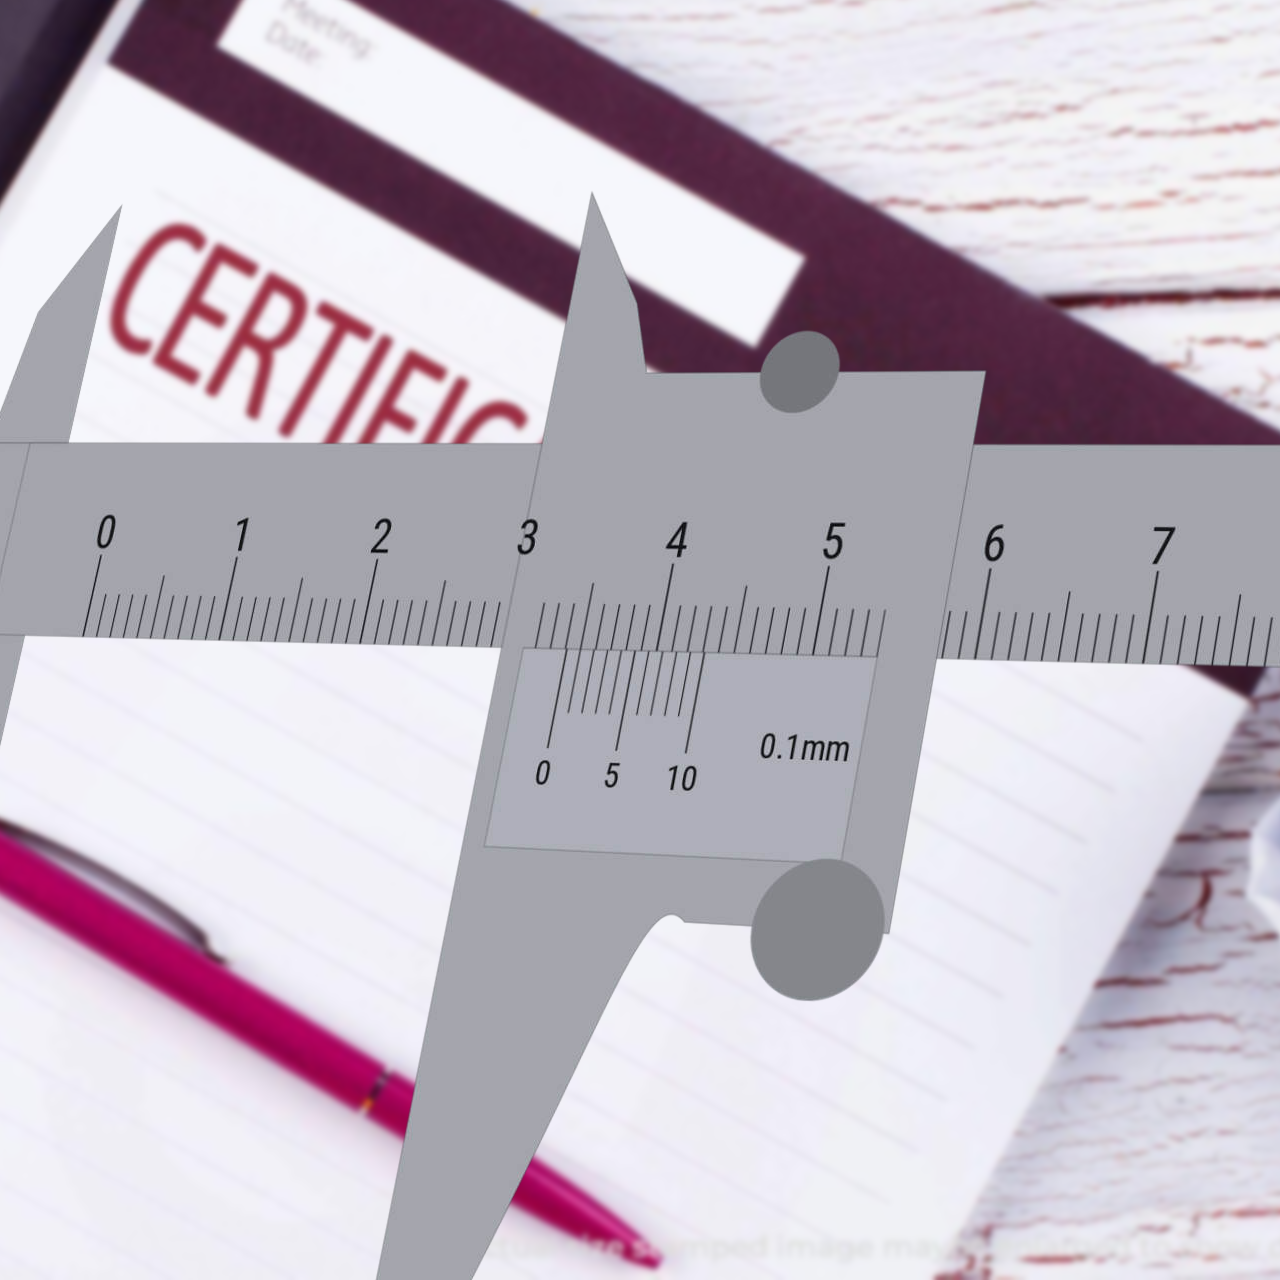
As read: 34.1 mm
